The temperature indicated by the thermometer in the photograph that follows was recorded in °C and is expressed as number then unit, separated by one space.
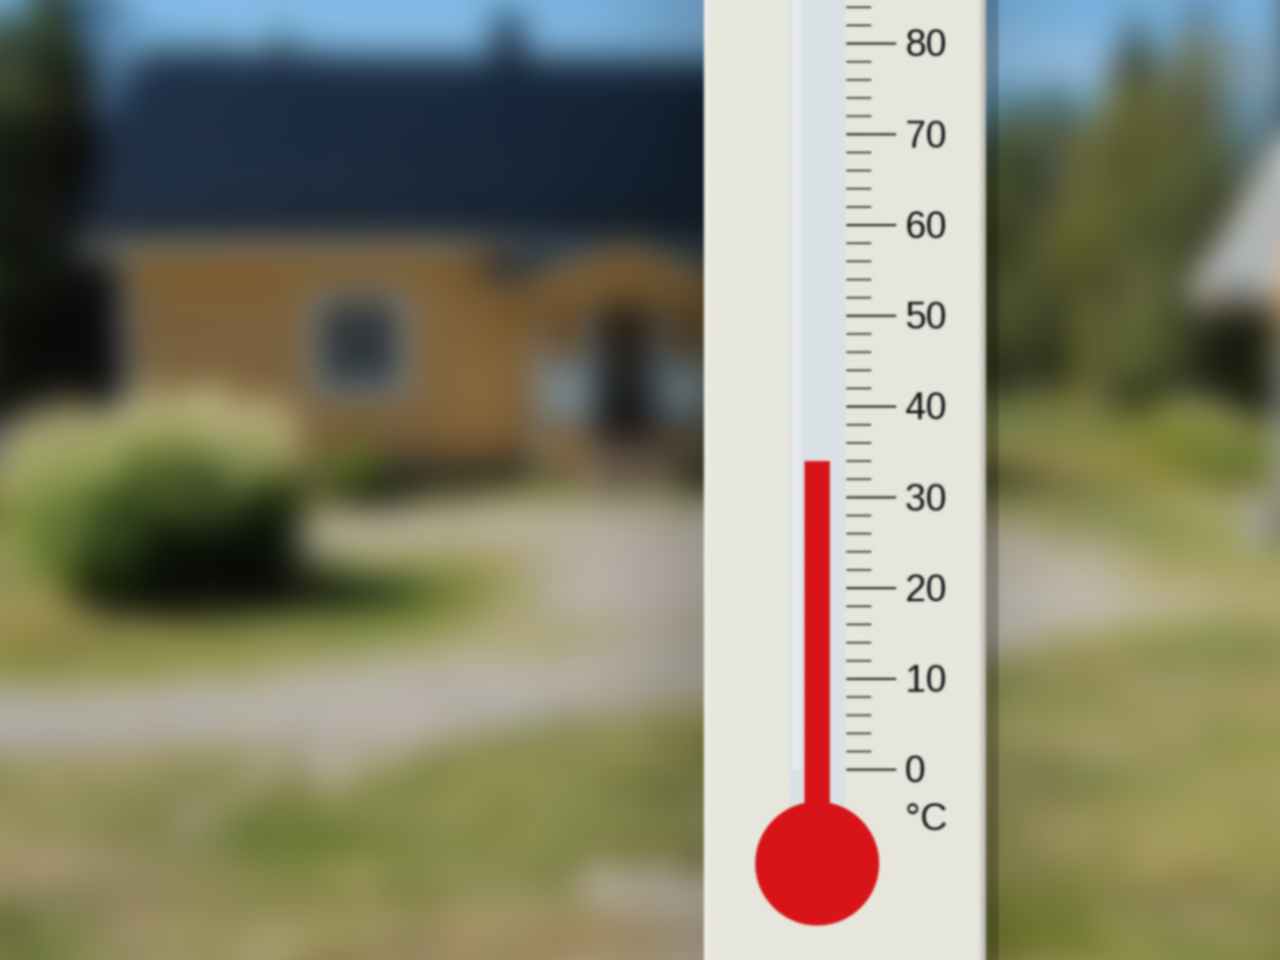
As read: 34 °C
